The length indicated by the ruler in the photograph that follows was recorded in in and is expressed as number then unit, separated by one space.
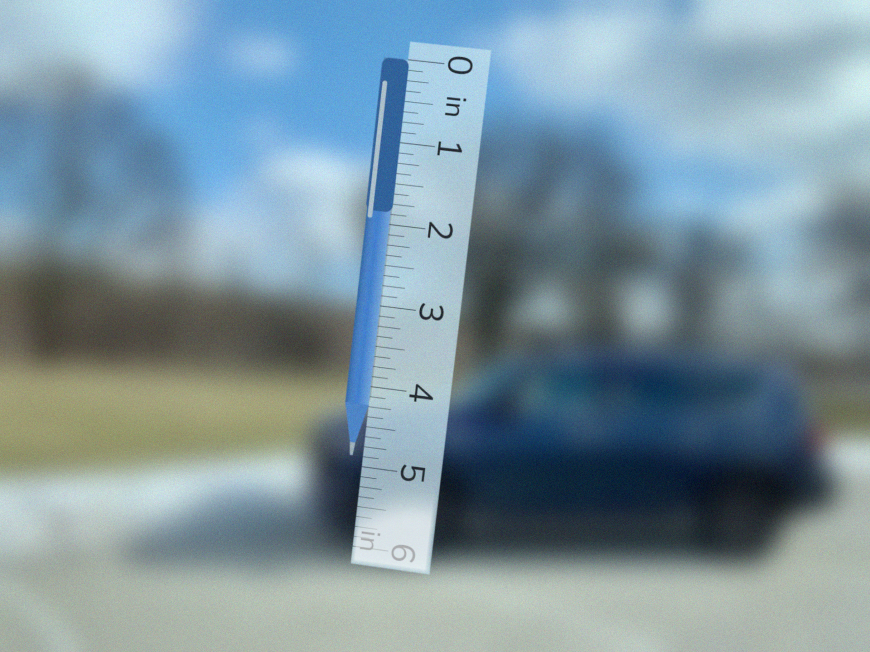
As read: 4.875 in
